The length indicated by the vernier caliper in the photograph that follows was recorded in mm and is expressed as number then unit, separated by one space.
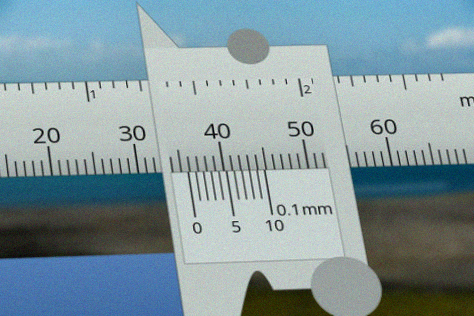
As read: 35.8 mm
